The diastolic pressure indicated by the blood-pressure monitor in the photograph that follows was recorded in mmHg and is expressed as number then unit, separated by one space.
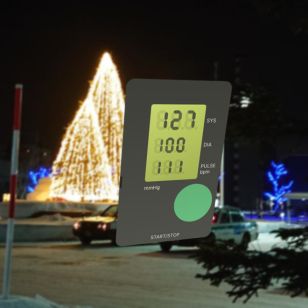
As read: 100 mmHg
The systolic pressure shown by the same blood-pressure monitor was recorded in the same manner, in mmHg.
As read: 127 mmHg
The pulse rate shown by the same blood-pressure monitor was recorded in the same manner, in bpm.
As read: 111 bpm
